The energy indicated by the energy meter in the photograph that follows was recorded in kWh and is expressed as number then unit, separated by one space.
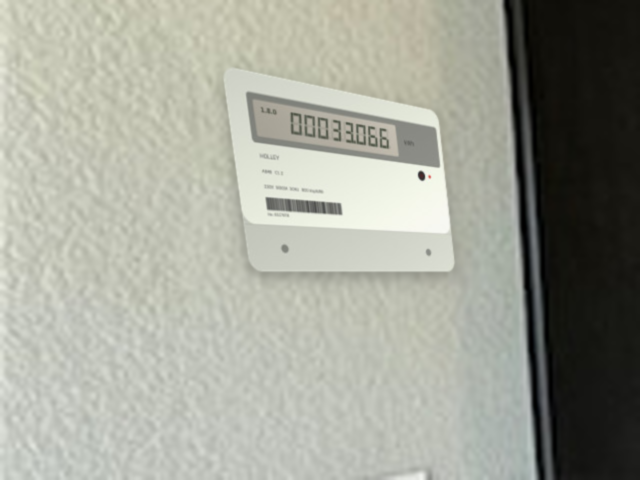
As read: 33.066 kWh
